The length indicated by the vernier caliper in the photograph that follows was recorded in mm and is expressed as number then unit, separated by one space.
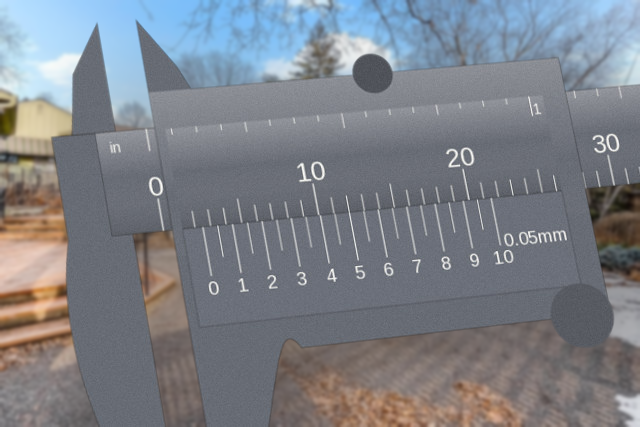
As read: 2.5 mm
